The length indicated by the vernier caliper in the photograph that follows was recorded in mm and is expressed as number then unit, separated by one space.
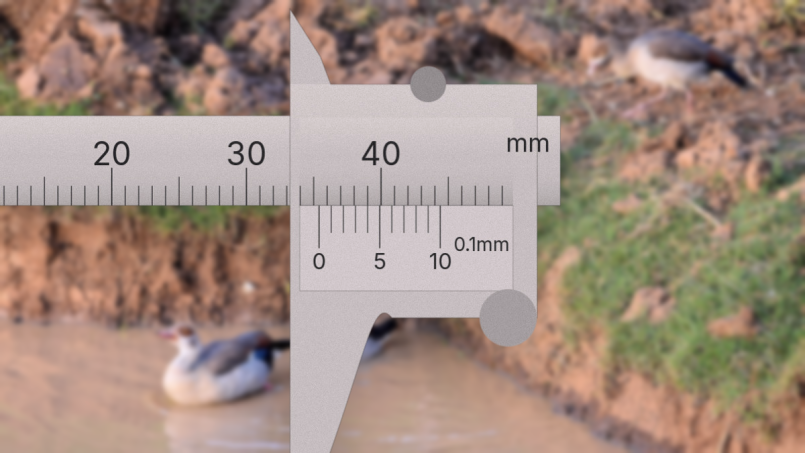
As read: 35.4 mm
